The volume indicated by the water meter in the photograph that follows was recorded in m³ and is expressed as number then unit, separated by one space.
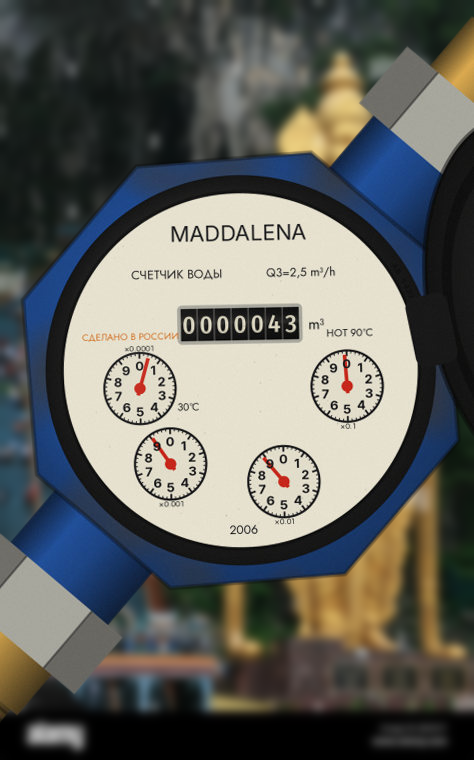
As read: 42.9890 m³
